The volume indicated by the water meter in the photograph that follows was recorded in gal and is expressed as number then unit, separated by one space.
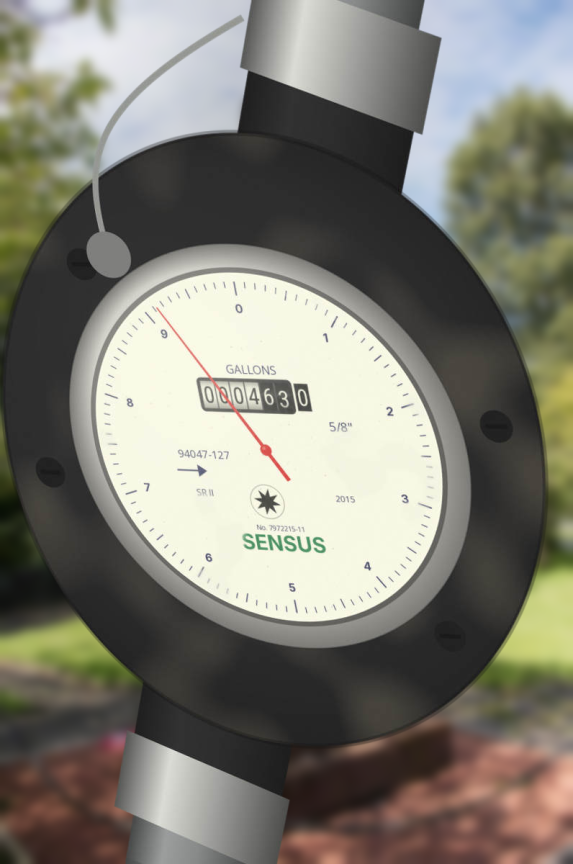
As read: 4629.1 gal
